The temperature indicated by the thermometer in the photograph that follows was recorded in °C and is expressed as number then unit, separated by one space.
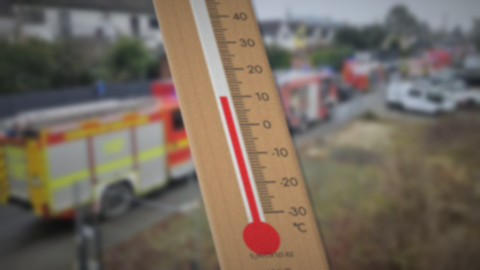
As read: 10 °C
